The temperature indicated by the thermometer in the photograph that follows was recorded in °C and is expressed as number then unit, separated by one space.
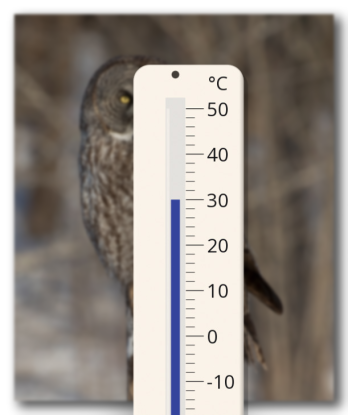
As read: 30 °C
